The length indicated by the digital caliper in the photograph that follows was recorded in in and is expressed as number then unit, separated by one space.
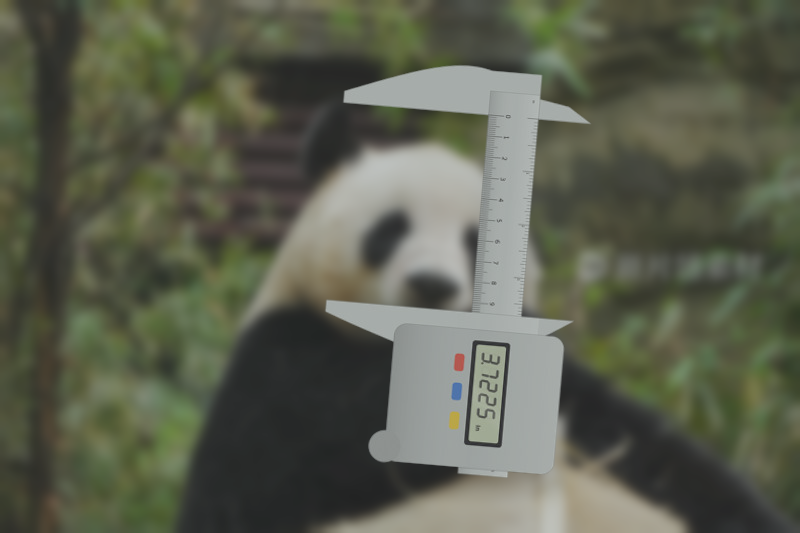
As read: 3.7225 in
